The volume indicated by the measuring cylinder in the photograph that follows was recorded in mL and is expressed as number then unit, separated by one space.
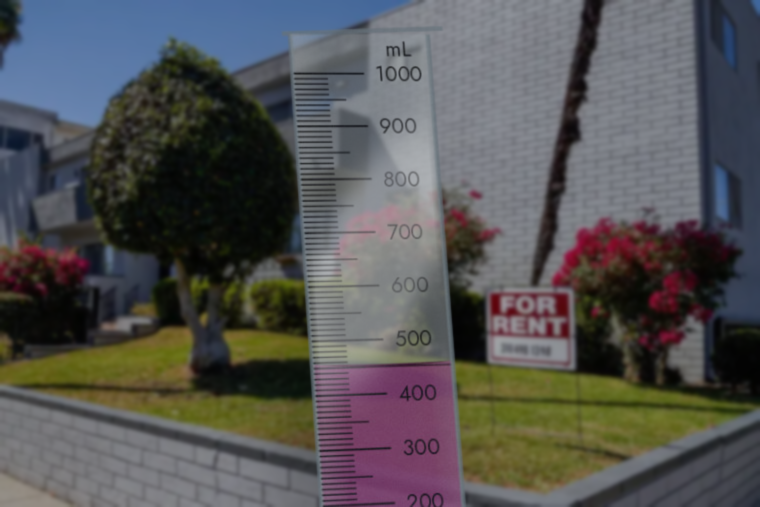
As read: 450 mL
